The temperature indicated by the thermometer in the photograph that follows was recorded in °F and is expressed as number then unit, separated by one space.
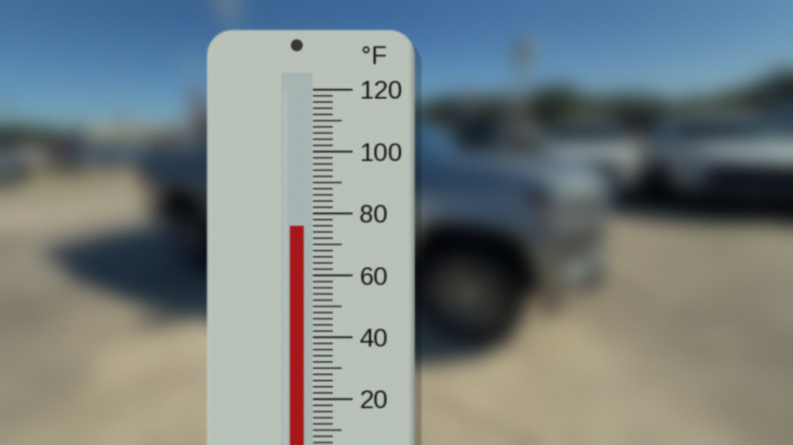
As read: 76 °F
